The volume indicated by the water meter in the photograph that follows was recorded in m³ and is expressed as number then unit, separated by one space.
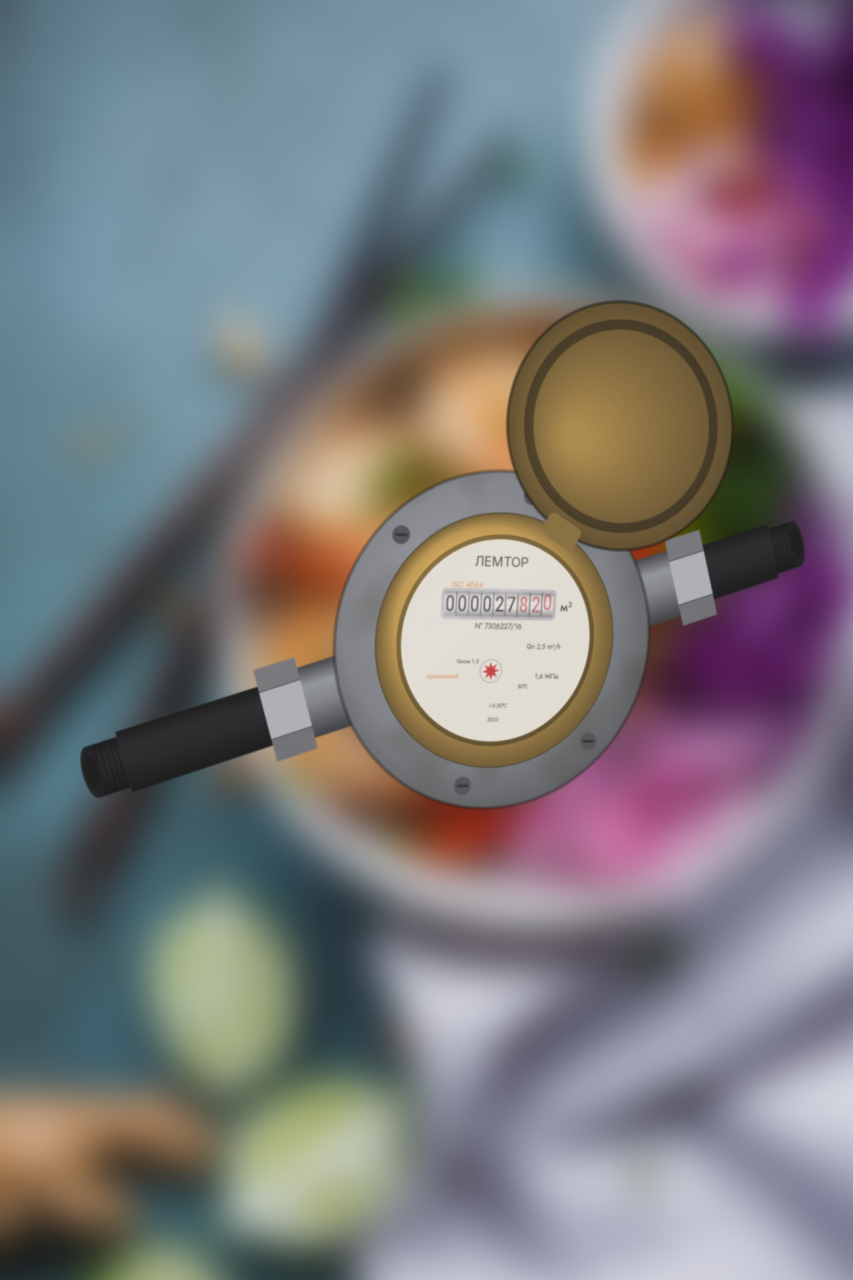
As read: 27.820 m³
